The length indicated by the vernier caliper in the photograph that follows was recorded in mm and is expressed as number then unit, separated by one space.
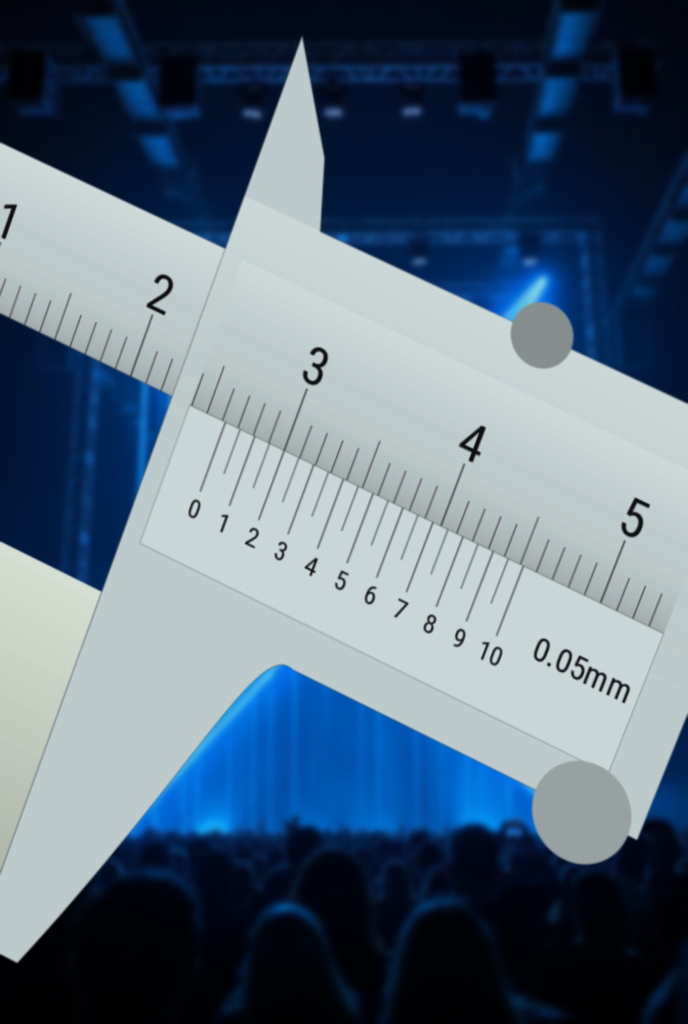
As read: 26.2 mm
